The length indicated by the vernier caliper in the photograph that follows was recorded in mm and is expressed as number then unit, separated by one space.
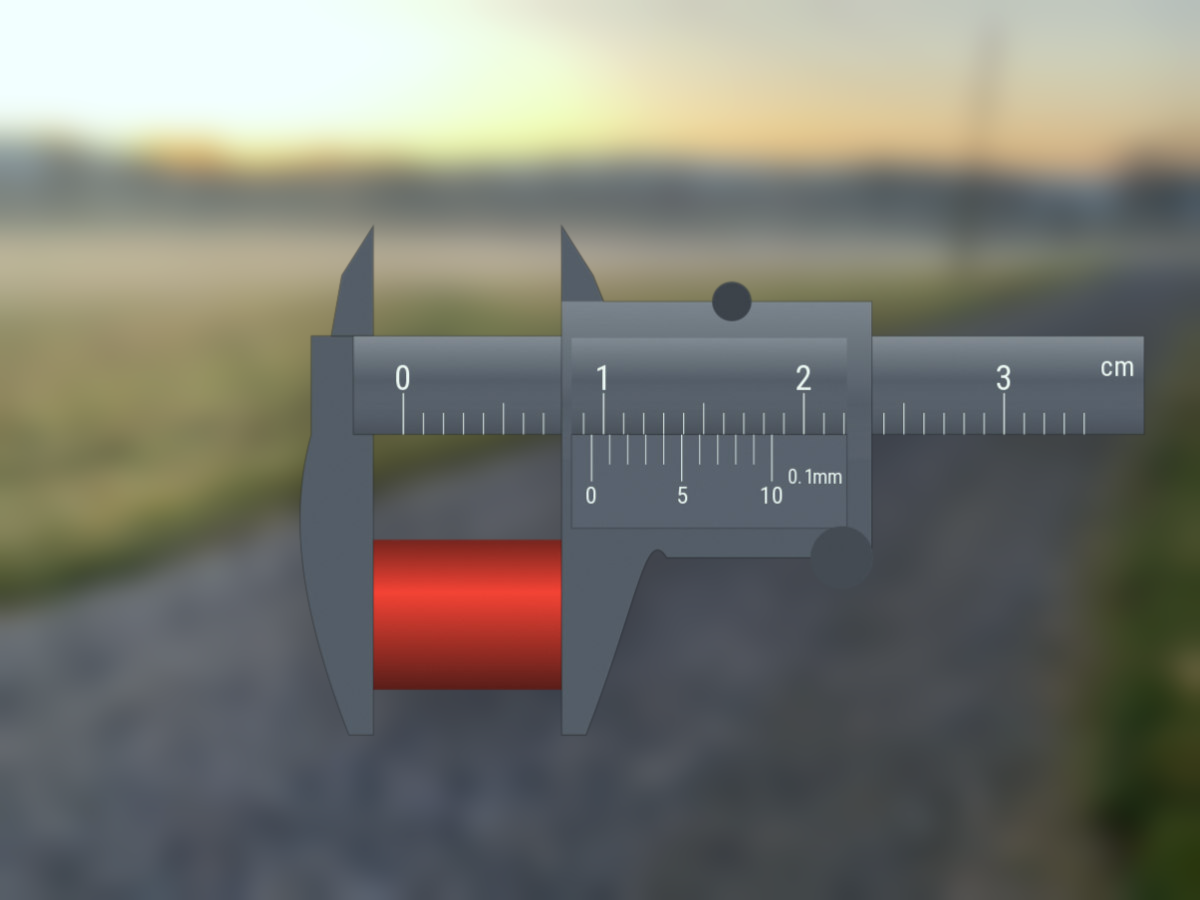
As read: 9.4 mm
